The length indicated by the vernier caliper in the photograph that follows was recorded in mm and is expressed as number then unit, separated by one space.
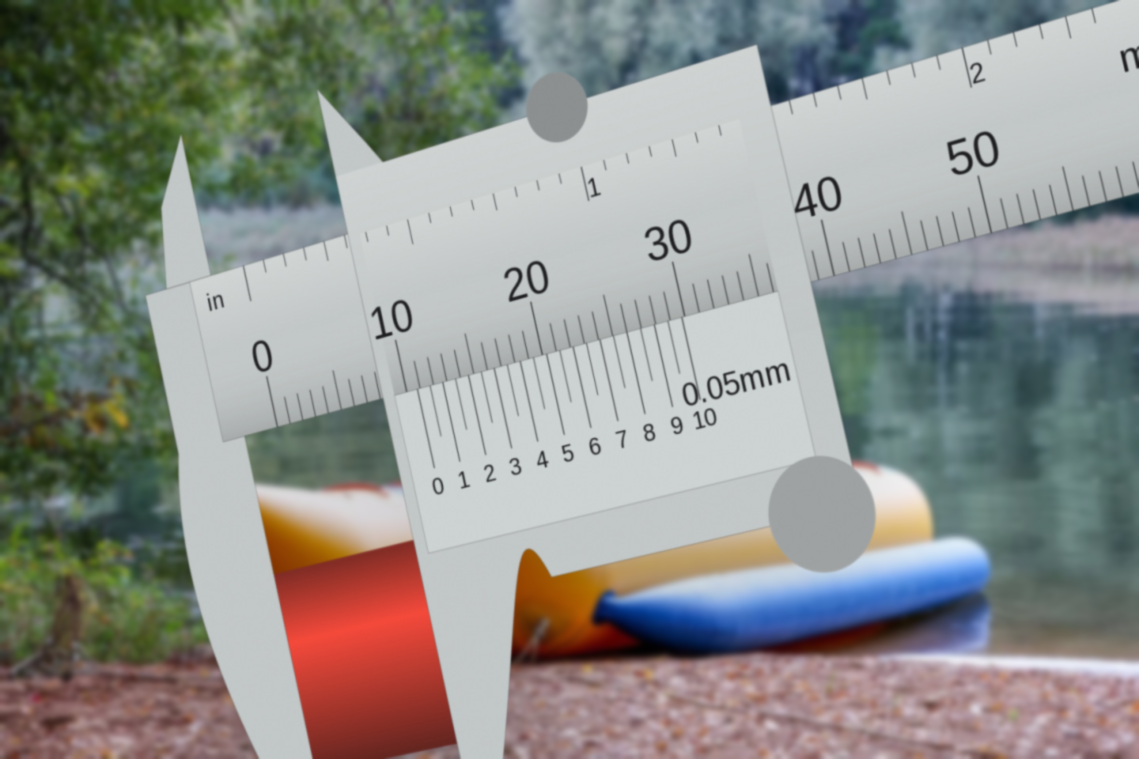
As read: 10.8 mm
